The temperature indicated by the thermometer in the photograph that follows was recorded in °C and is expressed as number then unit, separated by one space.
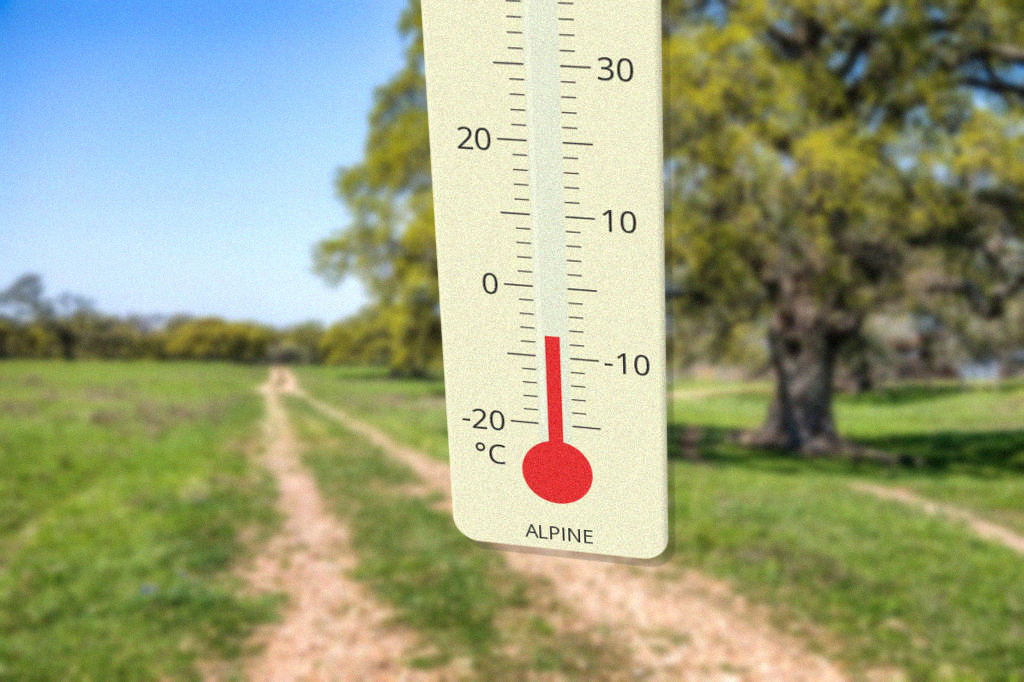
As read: -7 °C
